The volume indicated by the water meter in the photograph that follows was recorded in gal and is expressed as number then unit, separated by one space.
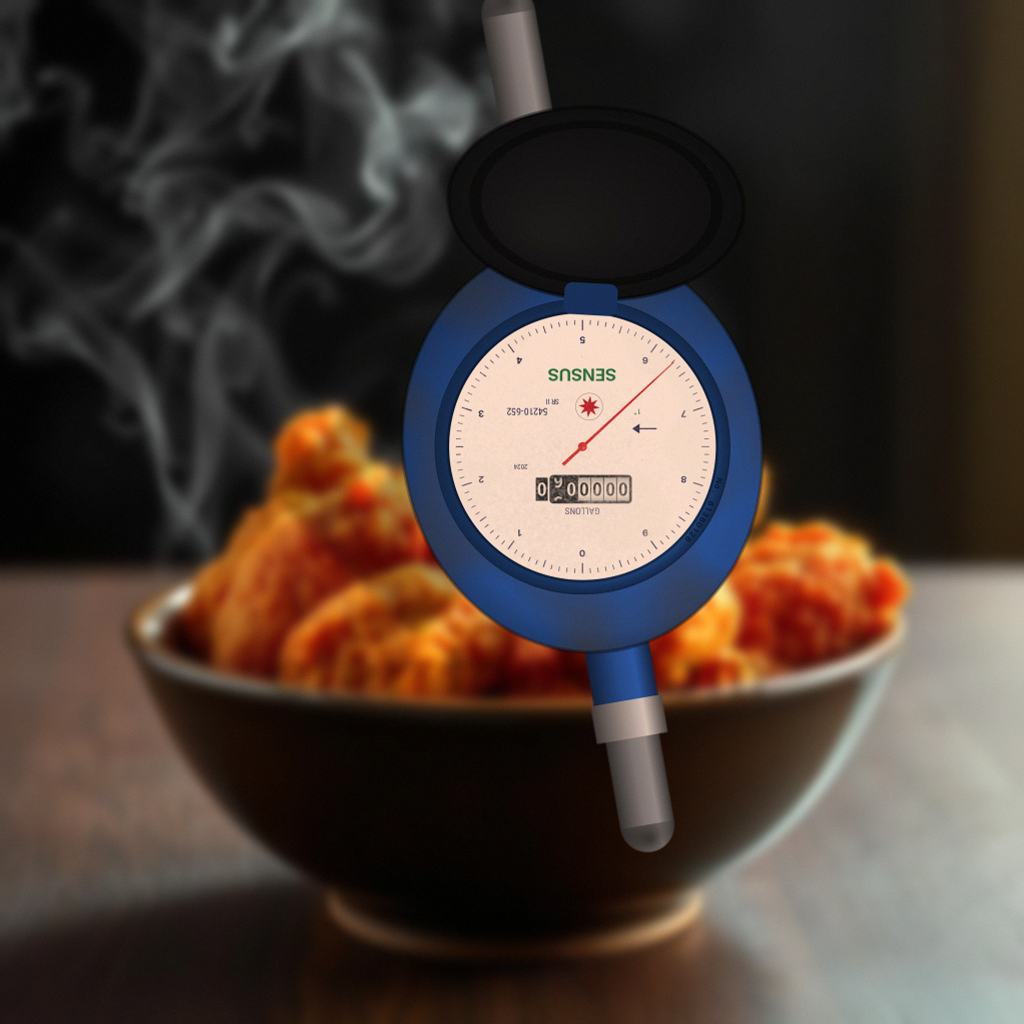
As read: 56.3 gal
